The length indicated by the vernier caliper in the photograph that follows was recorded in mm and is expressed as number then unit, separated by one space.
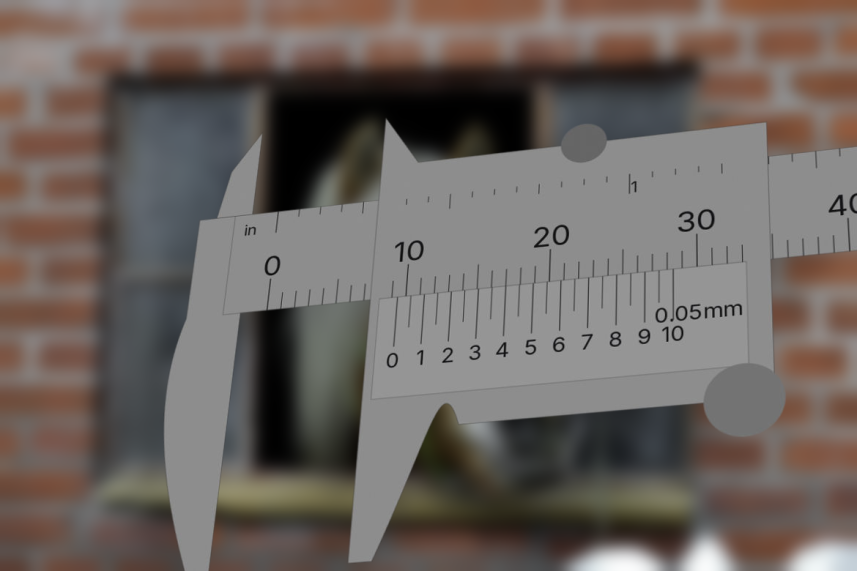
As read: 9.4 mm
